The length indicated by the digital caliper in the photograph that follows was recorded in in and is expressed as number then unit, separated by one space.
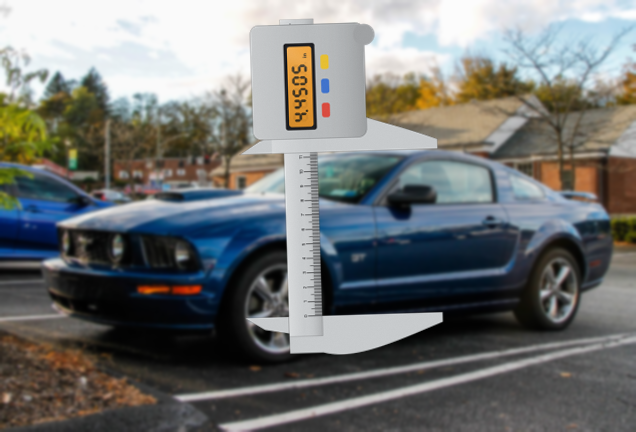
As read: 4.4505 in
